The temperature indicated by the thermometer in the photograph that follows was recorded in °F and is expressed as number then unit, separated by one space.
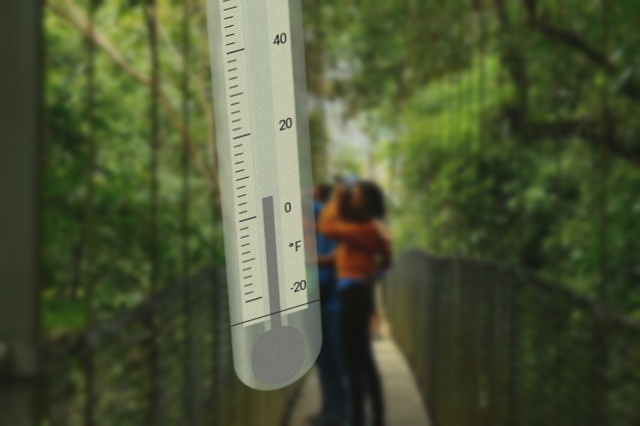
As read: 4 °F
